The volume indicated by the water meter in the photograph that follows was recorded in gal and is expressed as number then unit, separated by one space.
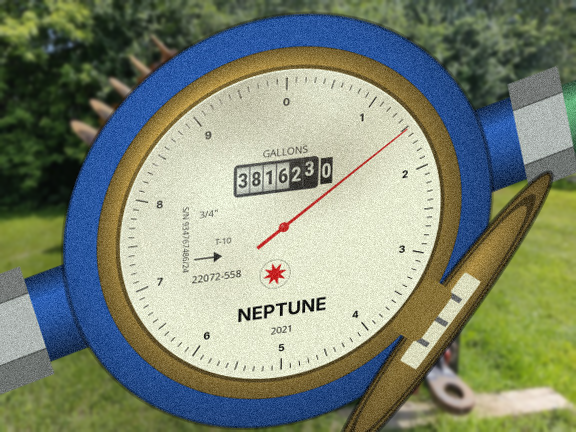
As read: 3816231.5 gal
